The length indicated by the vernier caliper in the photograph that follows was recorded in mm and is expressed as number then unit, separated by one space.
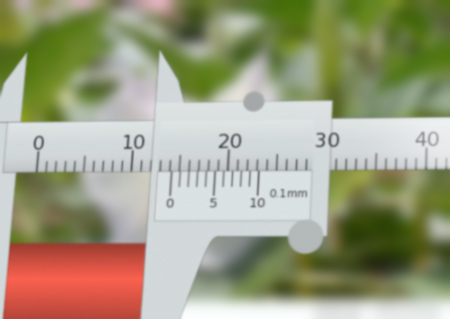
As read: 14.2 mm
